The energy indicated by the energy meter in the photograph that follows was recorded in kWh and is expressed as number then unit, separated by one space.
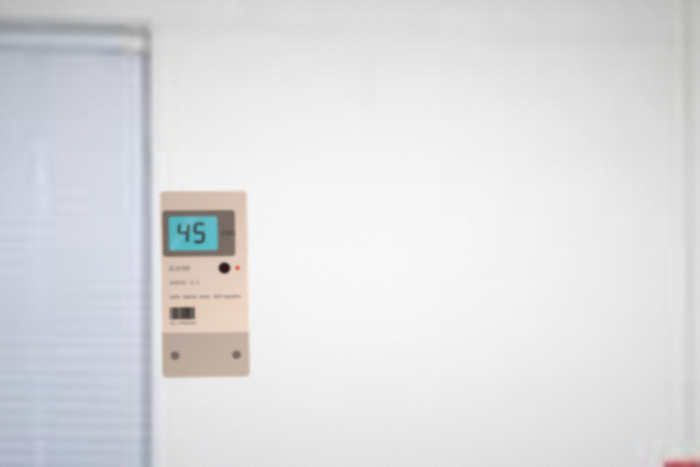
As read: 45 kWh
